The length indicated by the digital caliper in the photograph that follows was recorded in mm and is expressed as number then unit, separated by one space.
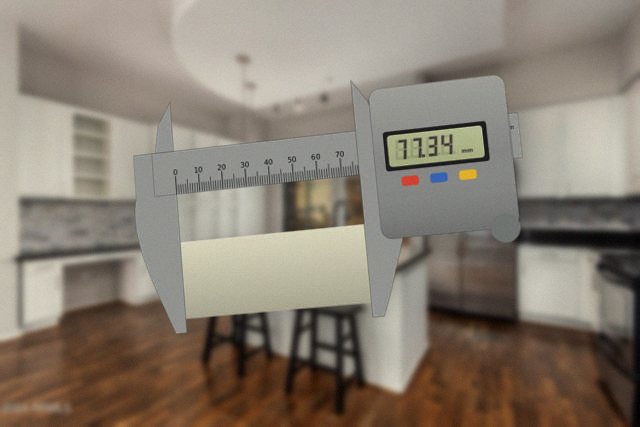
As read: 77.34 mm
